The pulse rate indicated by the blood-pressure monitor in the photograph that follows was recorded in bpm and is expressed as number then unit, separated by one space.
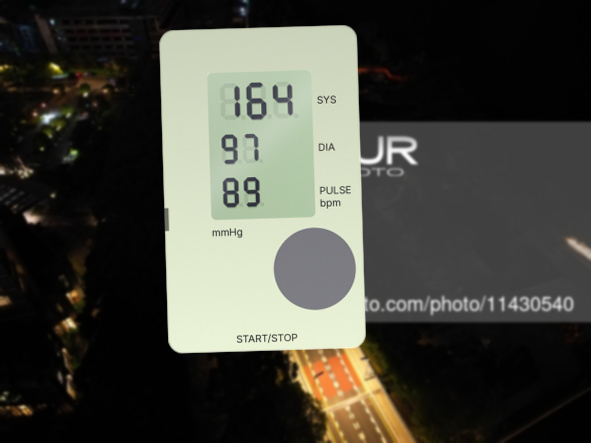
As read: 89 bpm
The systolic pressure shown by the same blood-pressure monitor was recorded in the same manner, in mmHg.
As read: 164 mmHg
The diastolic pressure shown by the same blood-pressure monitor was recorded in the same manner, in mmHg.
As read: 97 mmHg
